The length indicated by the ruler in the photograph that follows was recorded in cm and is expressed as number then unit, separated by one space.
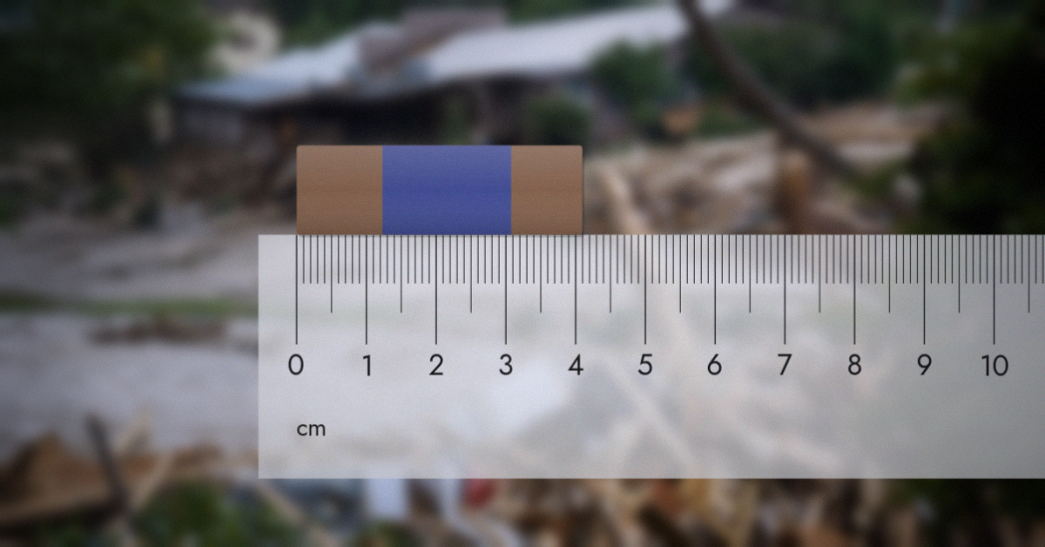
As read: 4.1 cm
